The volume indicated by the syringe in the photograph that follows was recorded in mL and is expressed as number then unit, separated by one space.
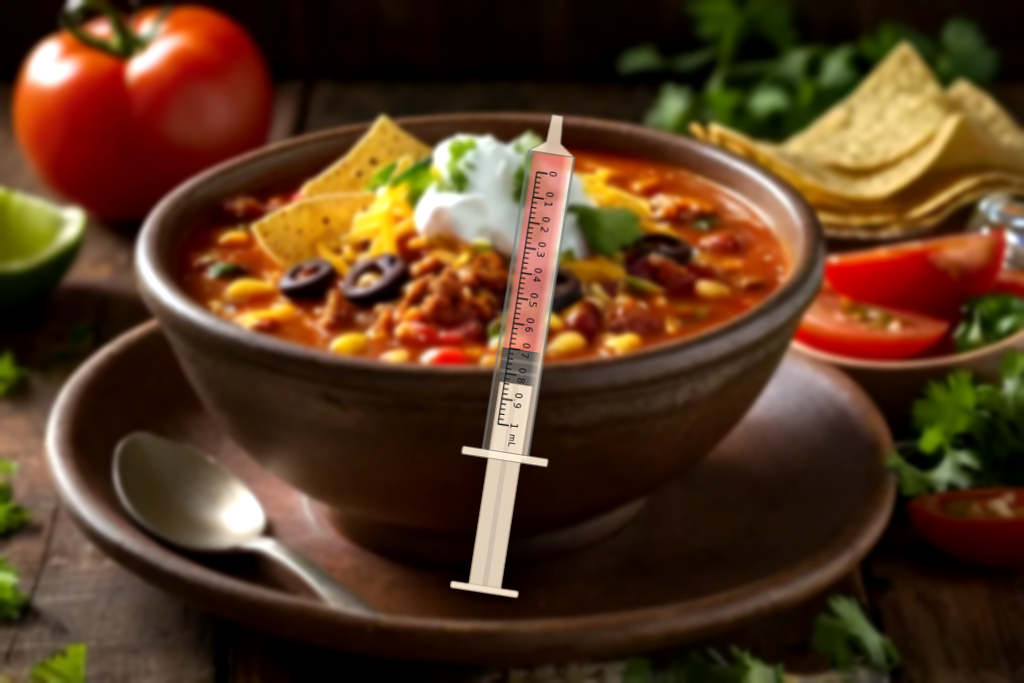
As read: 0.7 mL
